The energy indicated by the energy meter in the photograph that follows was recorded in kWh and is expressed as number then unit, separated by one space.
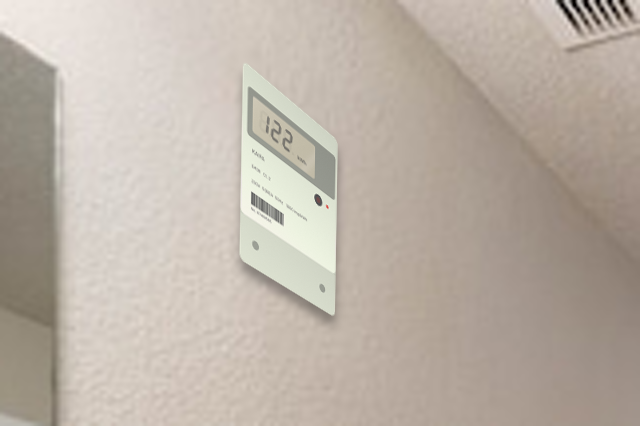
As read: 122 kWh
